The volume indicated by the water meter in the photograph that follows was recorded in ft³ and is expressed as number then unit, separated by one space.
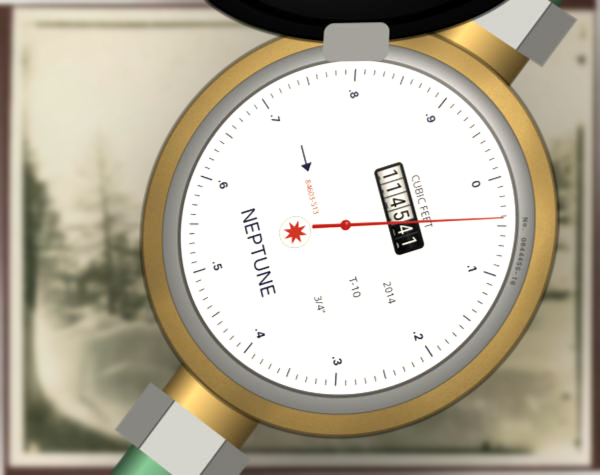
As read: 114541.04 ft³
